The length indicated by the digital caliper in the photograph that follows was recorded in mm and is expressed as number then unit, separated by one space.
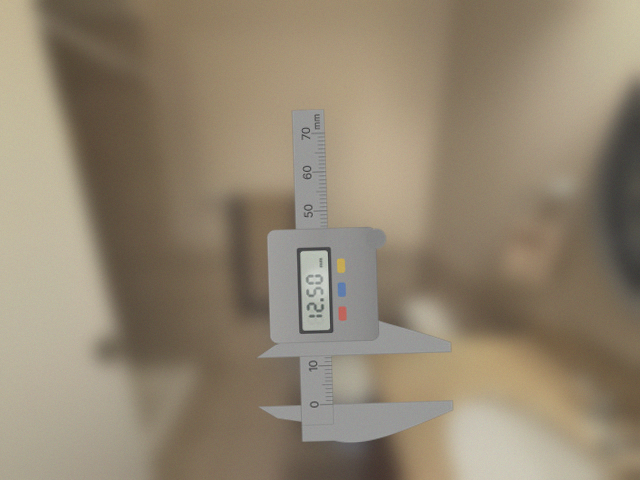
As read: 12.50 mm
